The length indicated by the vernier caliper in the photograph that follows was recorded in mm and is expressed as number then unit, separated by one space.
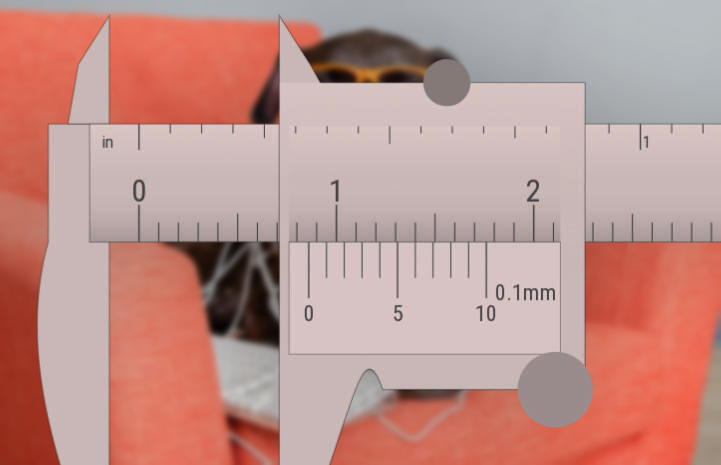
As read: 8.6 mm
